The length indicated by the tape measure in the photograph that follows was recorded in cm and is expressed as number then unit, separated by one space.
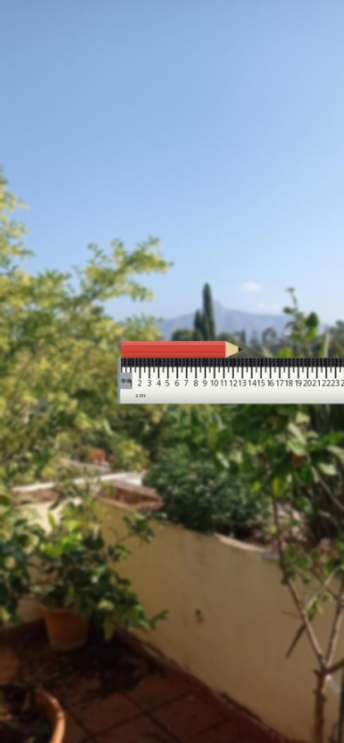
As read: 13 cm
